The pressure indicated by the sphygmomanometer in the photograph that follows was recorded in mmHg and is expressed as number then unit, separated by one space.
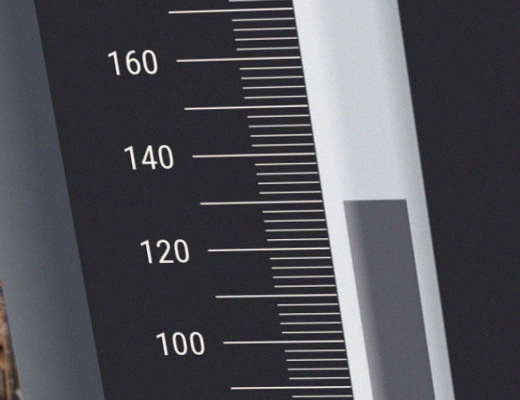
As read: 130 mmHg
